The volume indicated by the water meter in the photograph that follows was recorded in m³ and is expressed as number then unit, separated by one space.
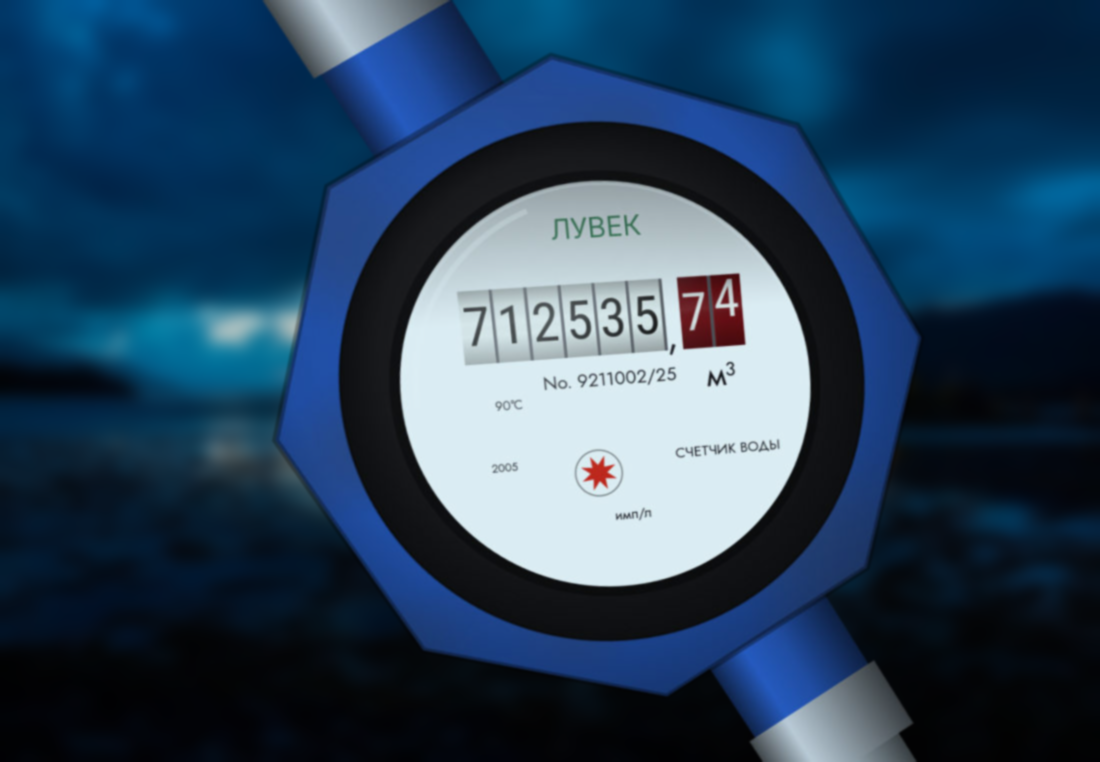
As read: 712535.74 m³
